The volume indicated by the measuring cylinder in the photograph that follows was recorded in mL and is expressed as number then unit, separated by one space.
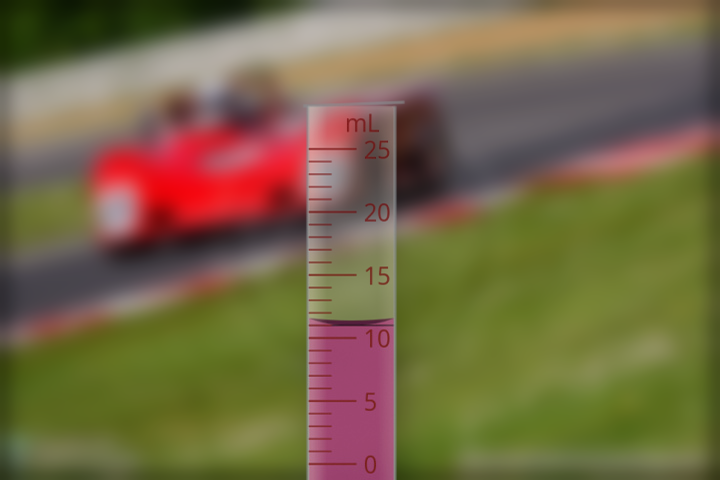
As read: 11 mL
